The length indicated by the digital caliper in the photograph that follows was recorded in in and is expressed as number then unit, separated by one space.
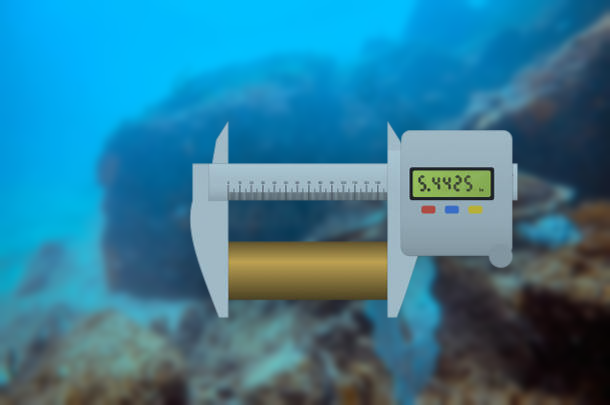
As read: 5.4425 in
